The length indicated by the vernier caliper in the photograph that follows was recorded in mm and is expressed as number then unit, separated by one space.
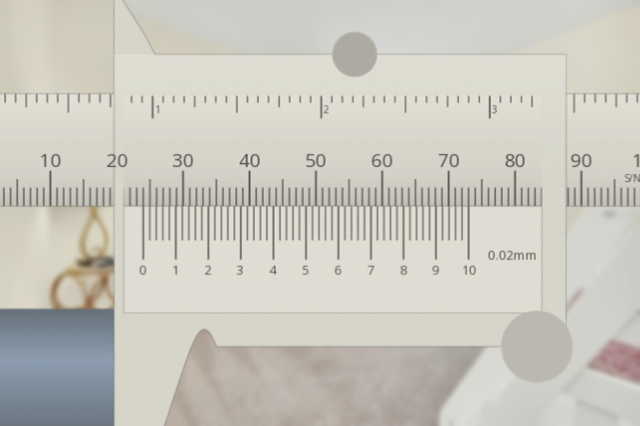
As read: 24.0 mm
